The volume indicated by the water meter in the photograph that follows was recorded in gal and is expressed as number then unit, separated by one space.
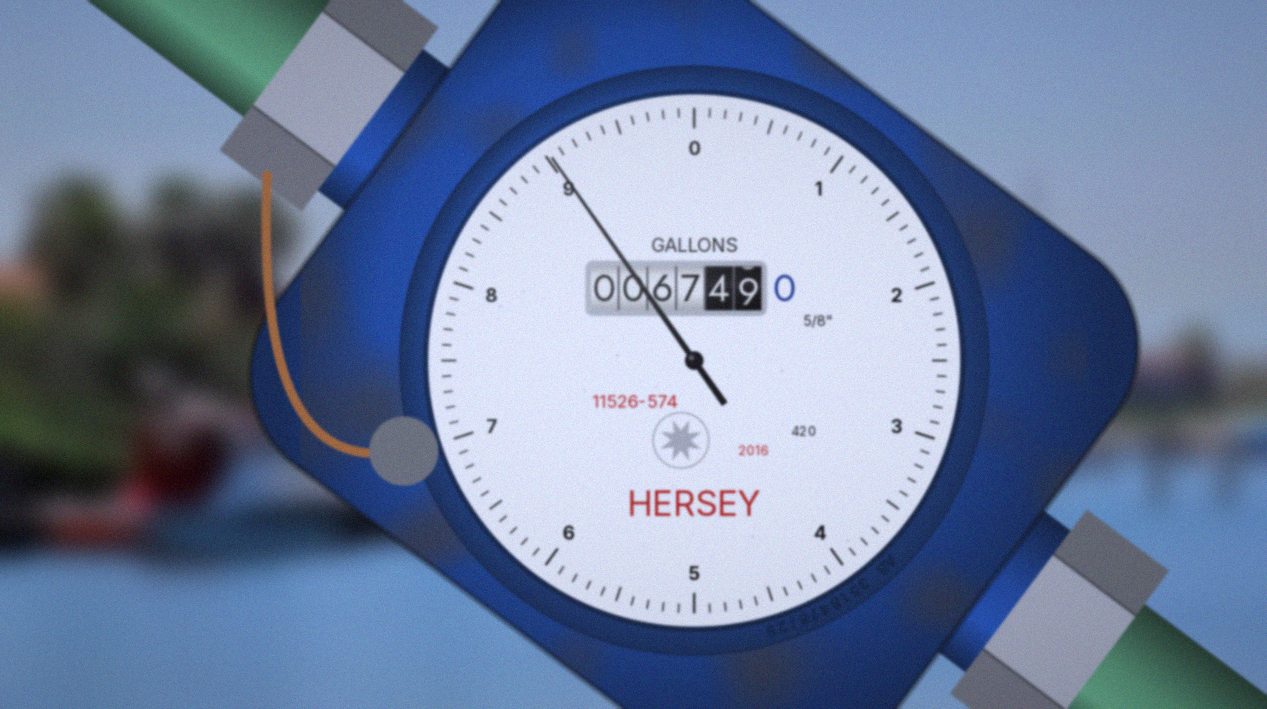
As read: 67489.0 gal
